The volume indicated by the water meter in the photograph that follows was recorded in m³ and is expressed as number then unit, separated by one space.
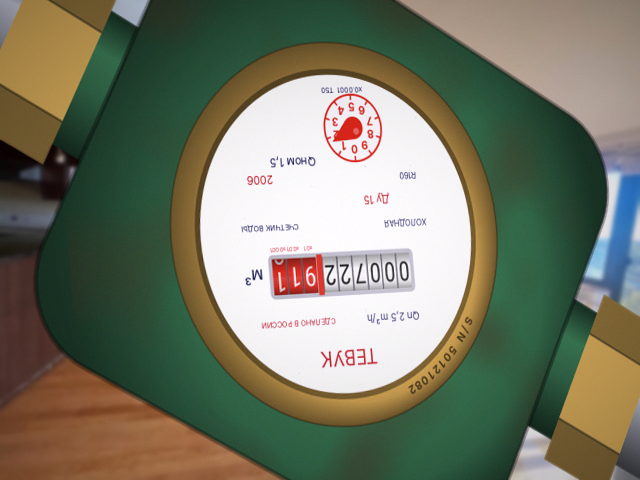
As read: 722.9111 m³
